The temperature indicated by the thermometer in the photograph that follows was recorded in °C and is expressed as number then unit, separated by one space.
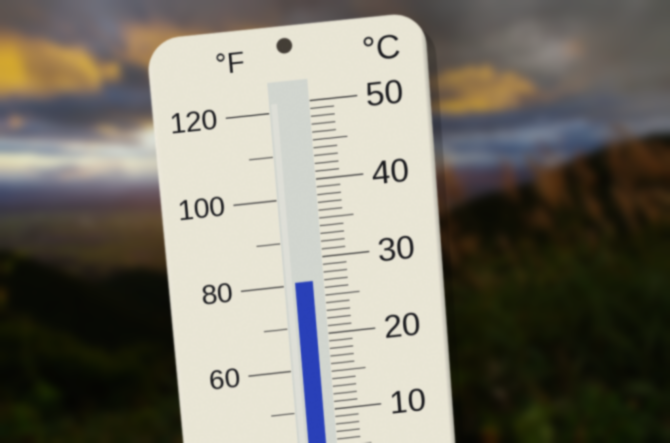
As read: 27 °C
